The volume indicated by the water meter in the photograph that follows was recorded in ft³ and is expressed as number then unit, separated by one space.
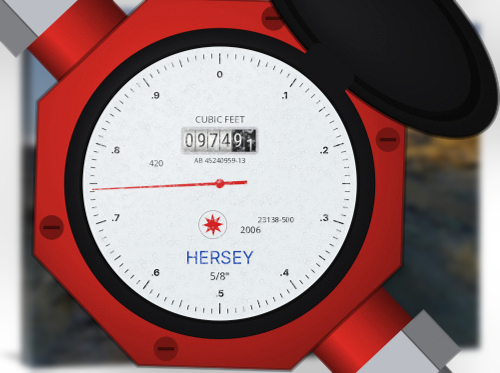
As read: 97490.74 ft³
